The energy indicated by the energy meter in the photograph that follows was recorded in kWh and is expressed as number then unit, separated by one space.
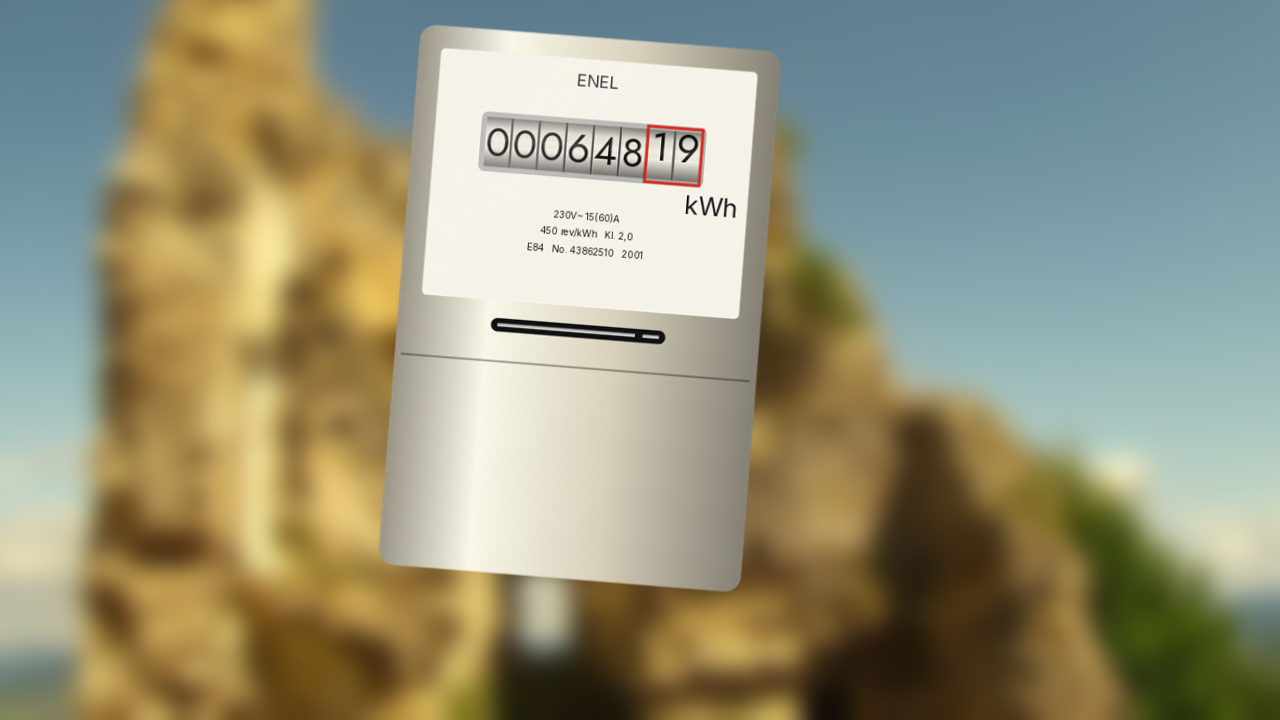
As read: 648.19 kWh
